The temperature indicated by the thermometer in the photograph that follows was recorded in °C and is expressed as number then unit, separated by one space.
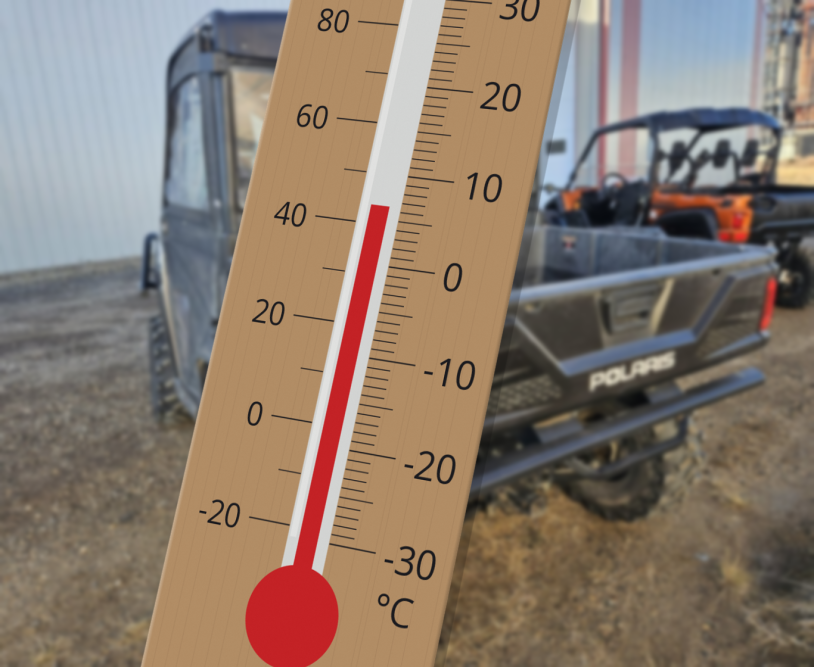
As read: 6.5 °C
